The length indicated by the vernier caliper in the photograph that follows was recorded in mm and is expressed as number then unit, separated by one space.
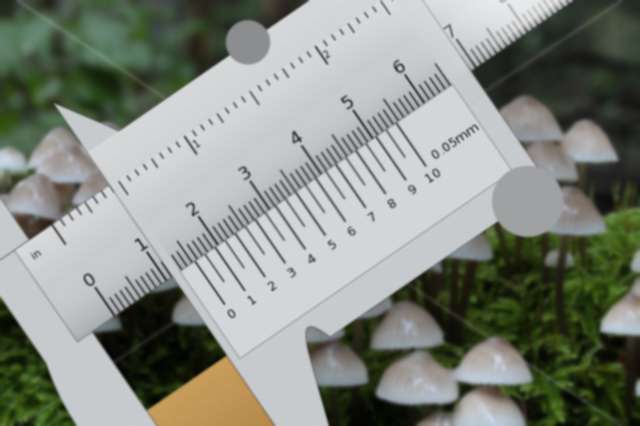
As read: 15.5 mm
